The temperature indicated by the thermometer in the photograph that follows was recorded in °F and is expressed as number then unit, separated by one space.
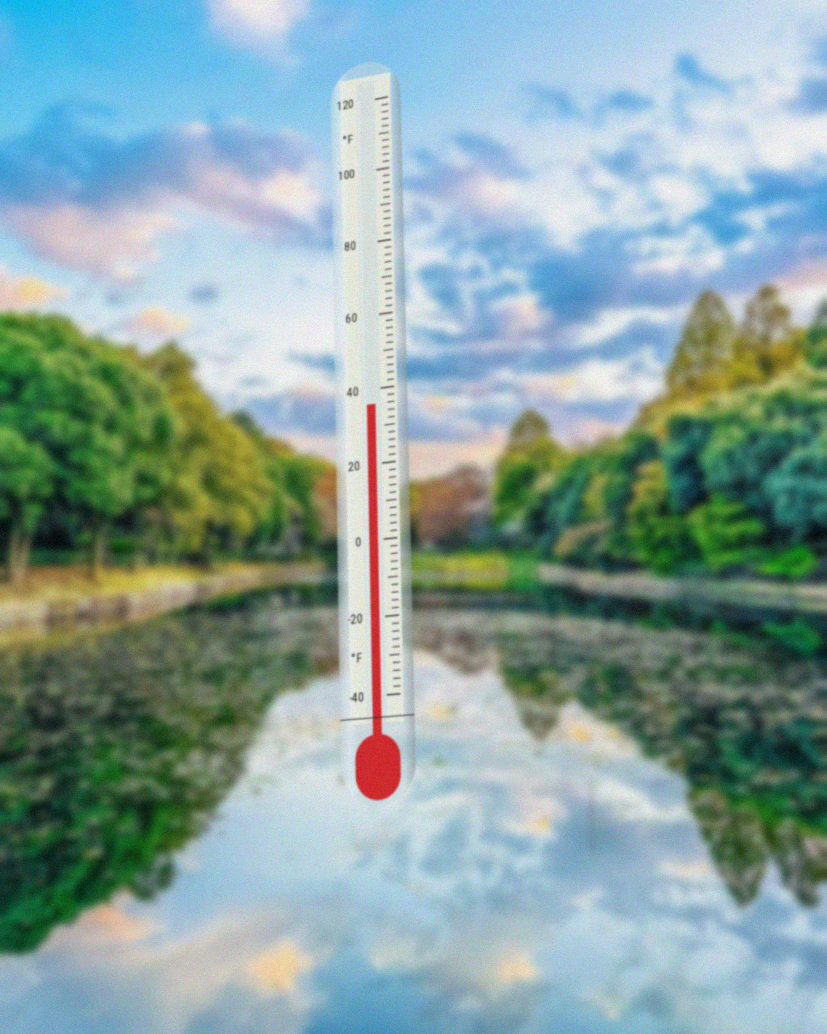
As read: 36 °F
